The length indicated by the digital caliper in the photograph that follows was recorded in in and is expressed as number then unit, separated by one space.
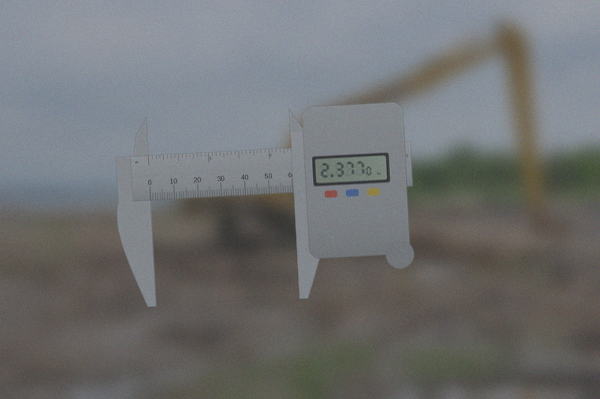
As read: 2.3770 in
